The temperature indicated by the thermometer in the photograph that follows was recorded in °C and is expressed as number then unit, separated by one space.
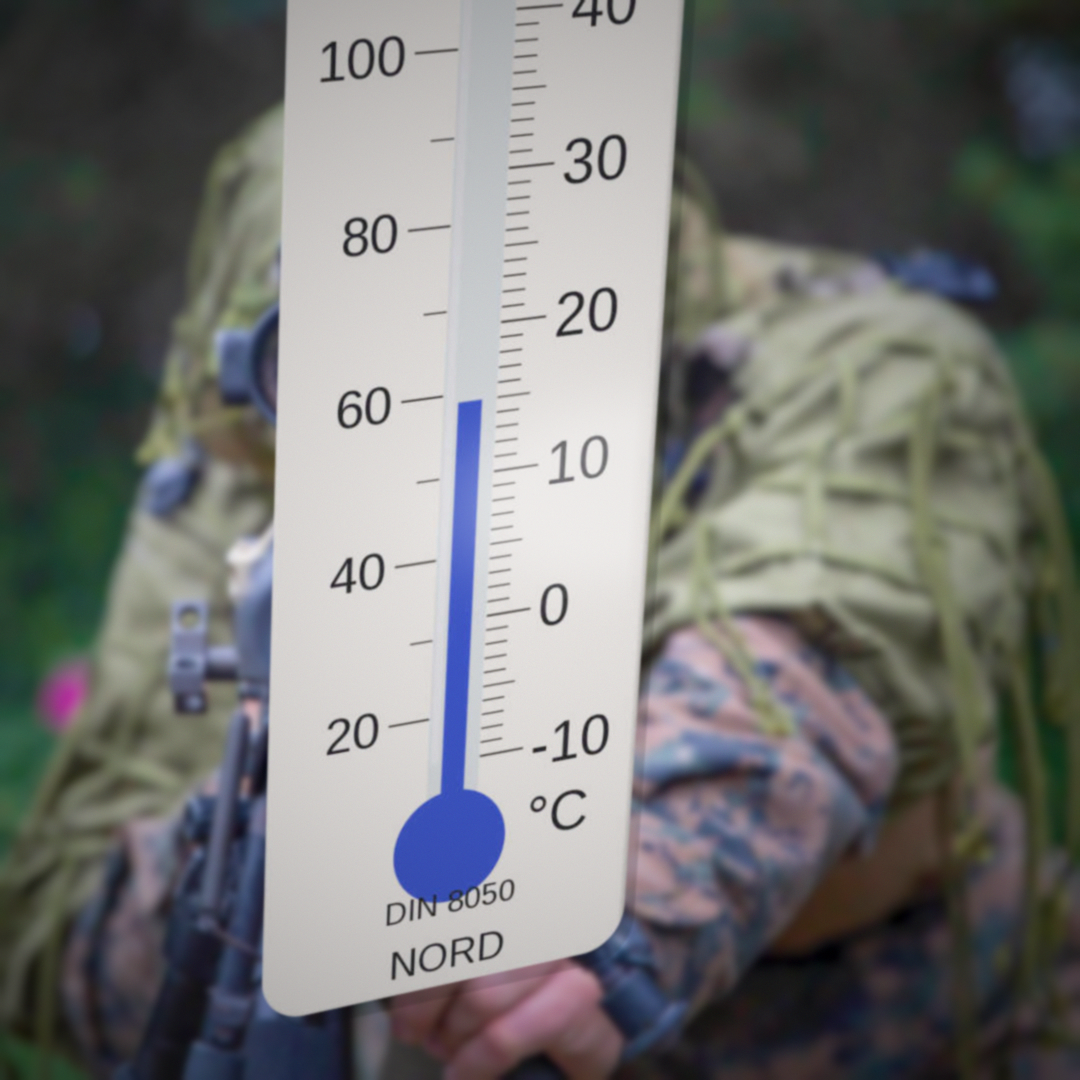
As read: 15 °C
